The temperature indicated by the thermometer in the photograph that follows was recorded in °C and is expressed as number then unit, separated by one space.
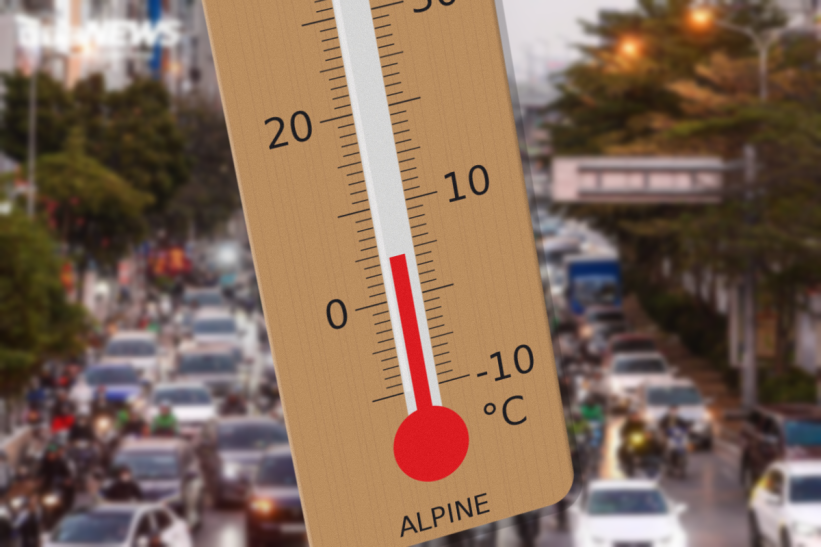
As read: 4.5 °C
